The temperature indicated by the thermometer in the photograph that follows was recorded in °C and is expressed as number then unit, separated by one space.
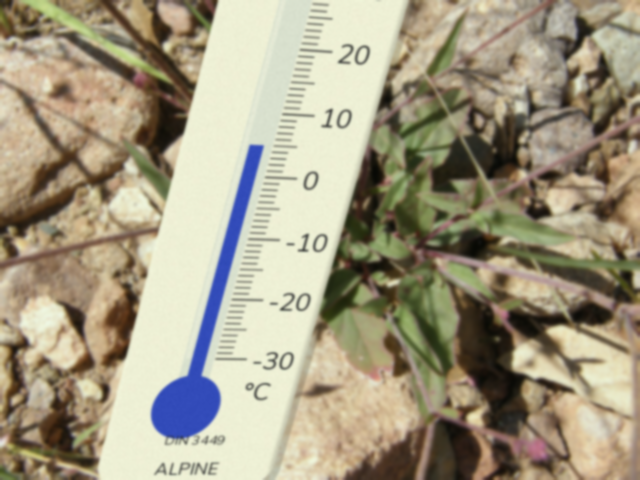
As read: 5 °C
